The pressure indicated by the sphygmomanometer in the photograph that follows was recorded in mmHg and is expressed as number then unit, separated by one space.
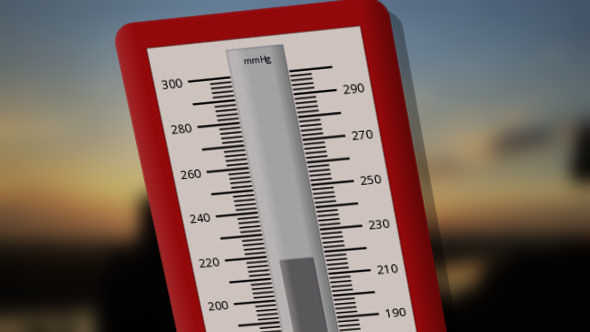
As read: 218 mmHg
